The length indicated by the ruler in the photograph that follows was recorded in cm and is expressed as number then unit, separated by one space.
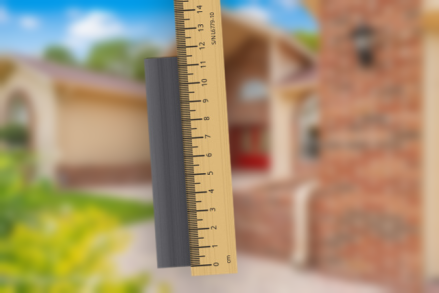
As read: 11.5 cm
